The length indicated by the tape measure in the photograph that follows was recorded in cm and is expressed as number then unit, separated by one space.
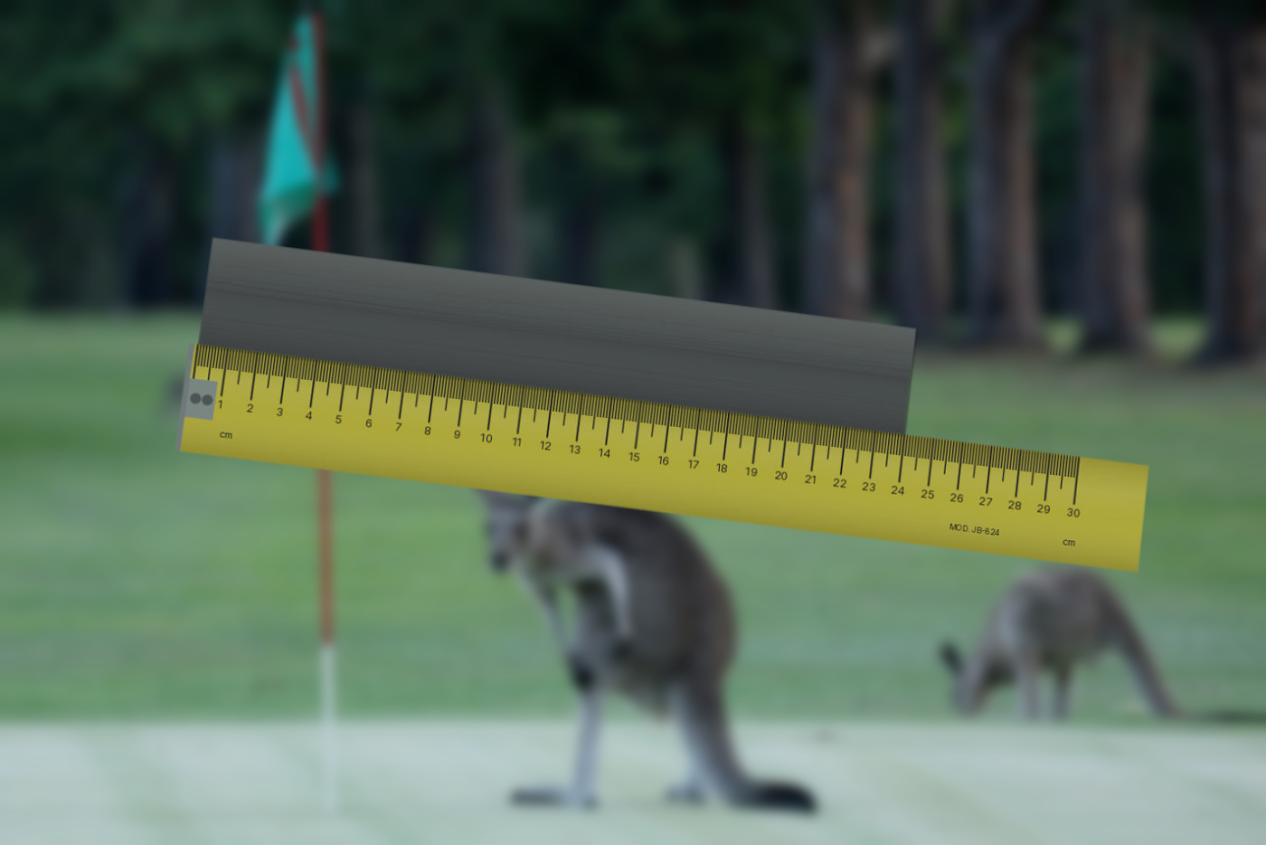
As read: 24 cm
